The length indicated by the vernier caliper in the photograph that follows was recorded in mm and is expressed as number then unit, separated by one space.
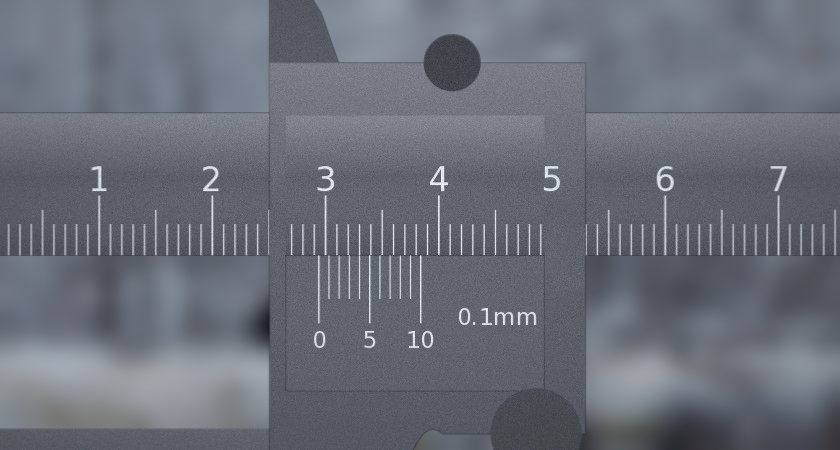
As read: 29.4 mm
